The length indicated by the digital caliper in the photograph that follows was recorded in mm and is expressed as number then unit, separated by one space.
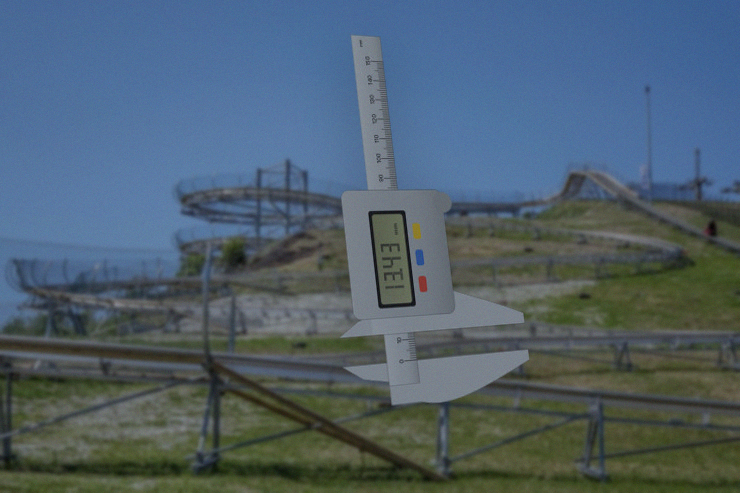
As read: 13.43 mm
